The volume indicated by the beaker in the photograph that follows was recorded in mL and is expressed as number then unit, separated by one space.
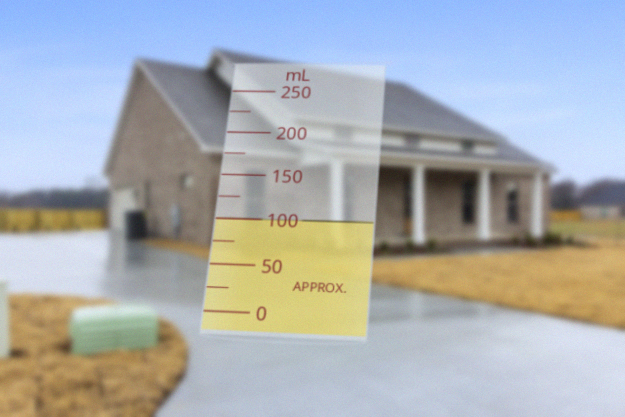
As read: 100 mL
